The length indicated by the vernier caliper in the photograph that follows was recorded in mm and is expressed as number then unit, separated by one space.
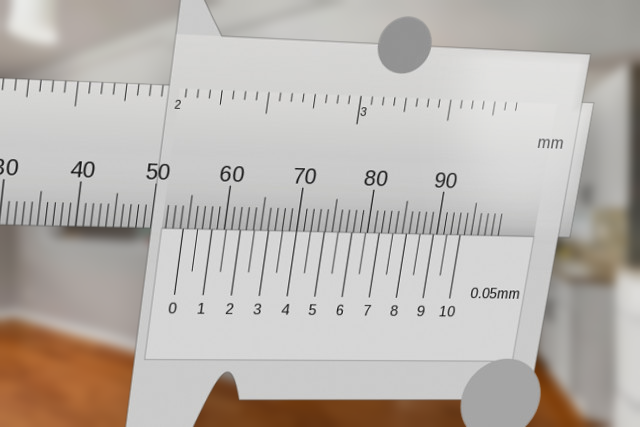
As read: 54.4 mm
